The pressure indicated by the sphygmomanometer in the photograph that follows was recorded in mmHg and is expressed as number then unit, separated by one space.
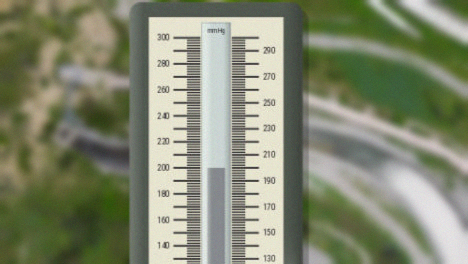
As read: 200 mmHg
